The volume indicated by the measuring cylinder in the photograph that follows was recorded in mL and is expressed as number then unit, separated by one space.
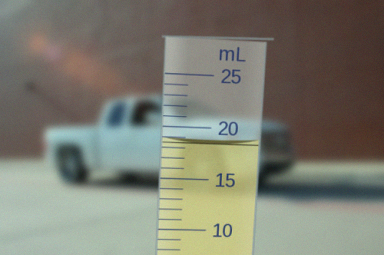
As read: 18.5 mL
